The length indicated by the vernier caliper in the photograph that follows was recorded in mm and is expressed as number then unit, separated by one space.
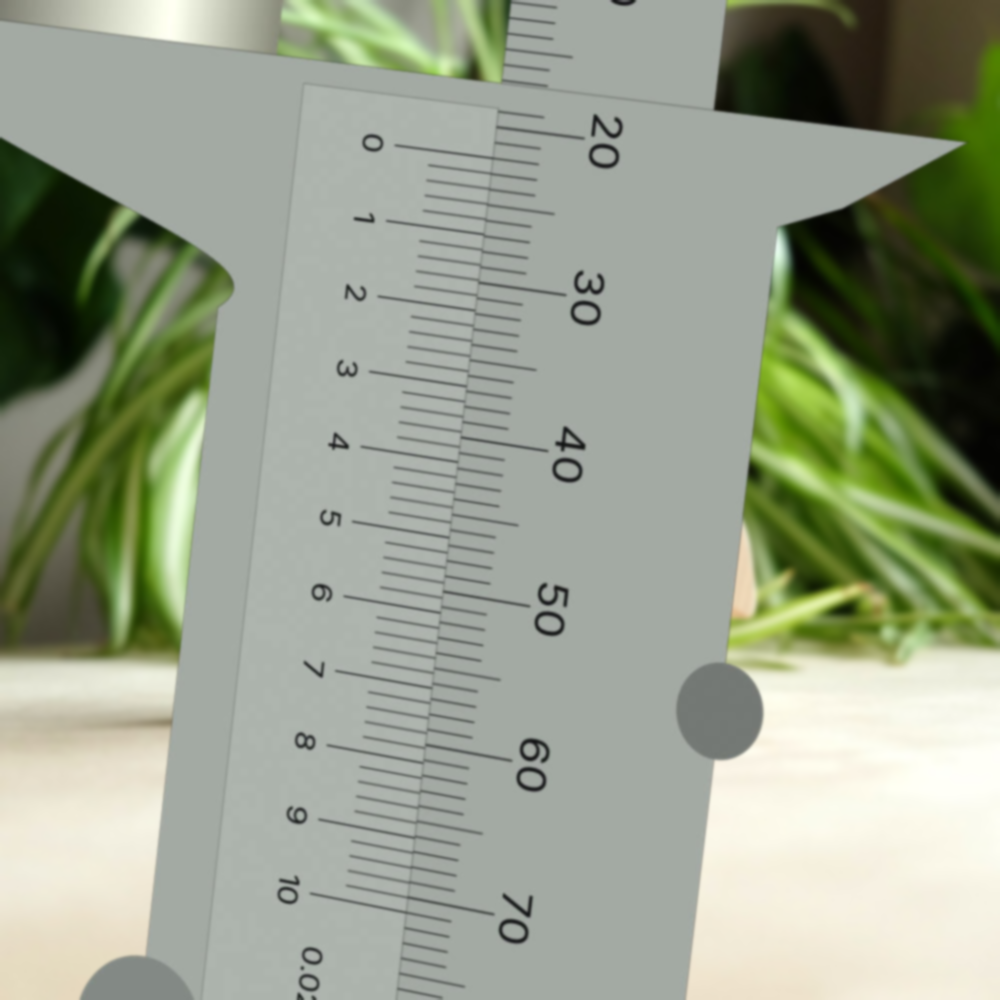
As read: 22.0 mm
